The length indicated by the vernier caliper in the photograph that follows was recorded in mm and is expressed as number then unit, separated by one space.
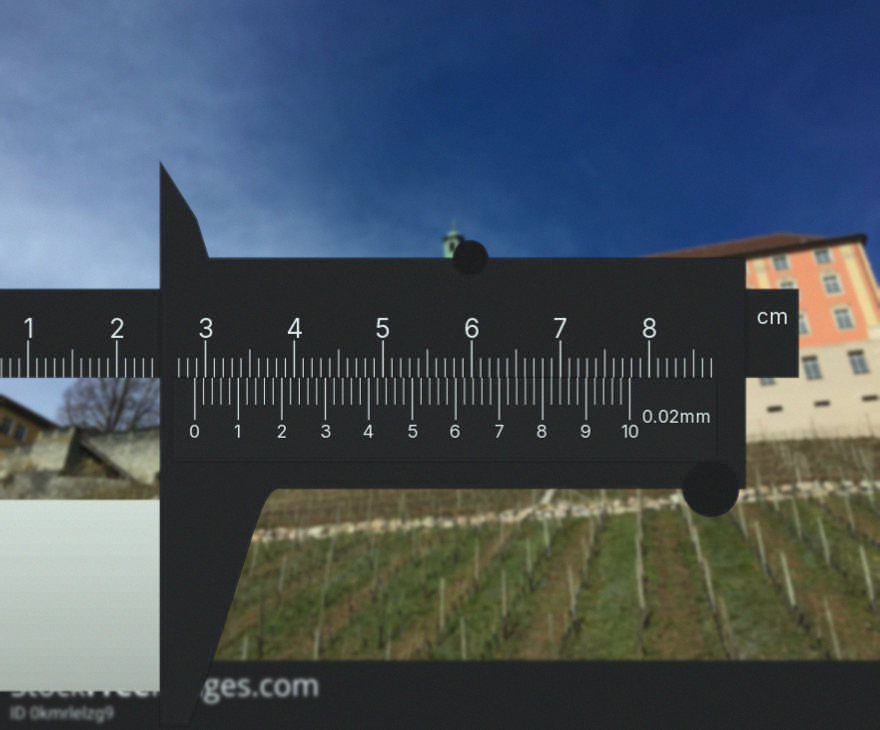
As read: 28.8 mm
